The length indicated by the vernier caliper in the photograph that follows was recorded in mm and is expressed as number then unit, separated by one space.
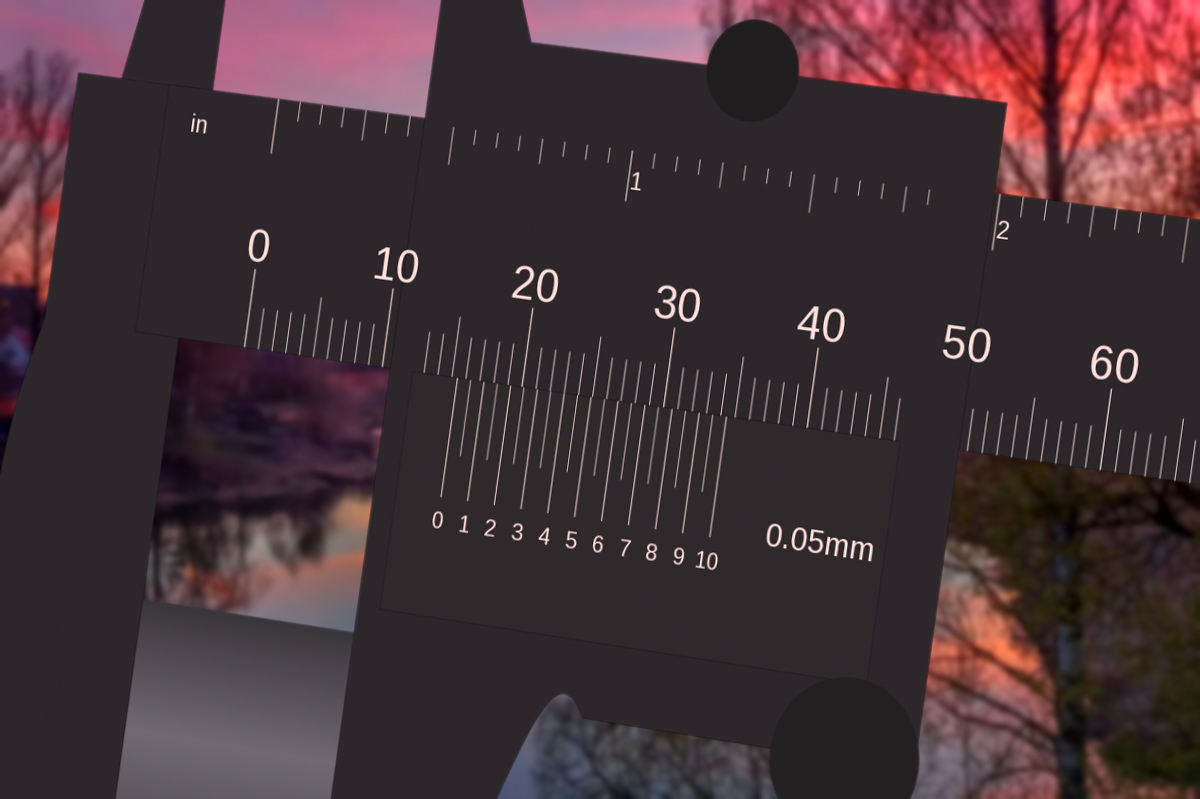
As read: 15.4 mm
